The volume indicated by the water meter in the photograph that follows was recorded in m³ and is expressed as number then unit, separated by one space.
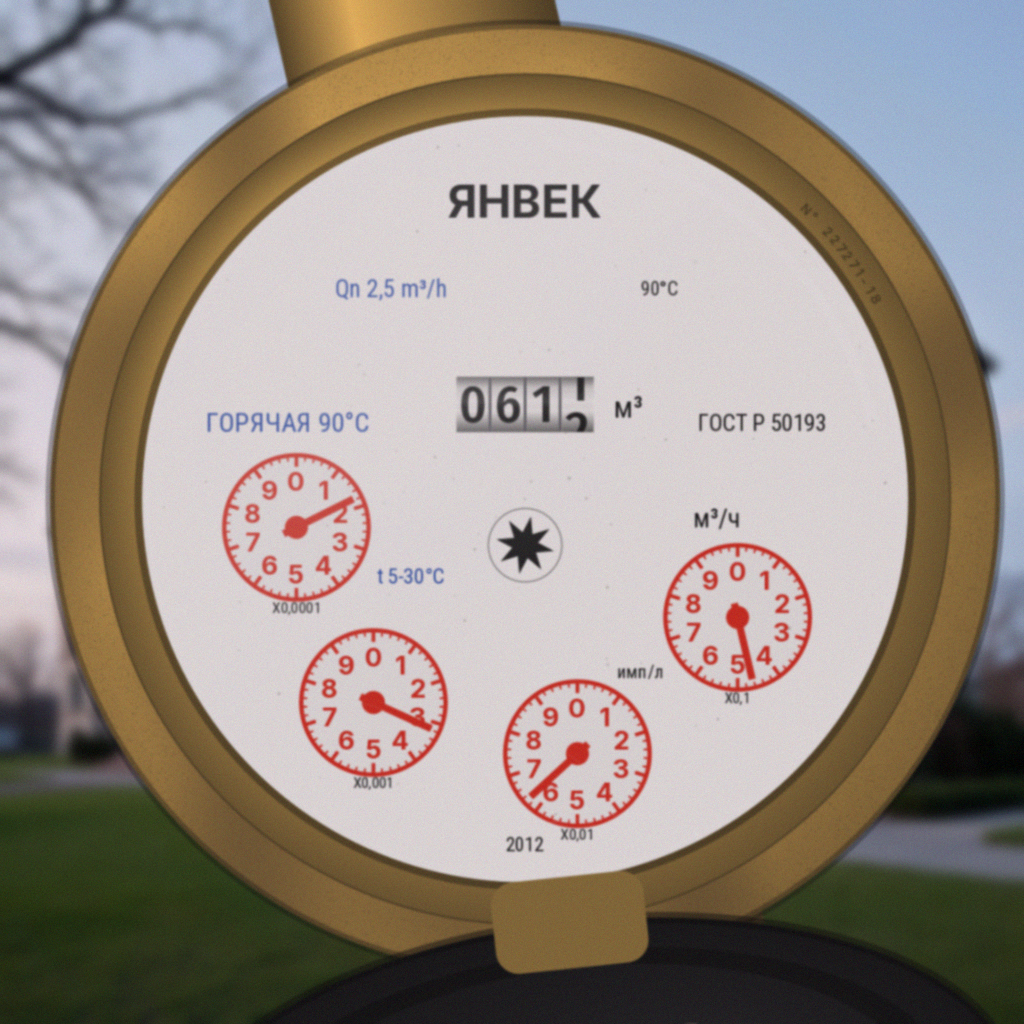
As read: 611.4631 m³
